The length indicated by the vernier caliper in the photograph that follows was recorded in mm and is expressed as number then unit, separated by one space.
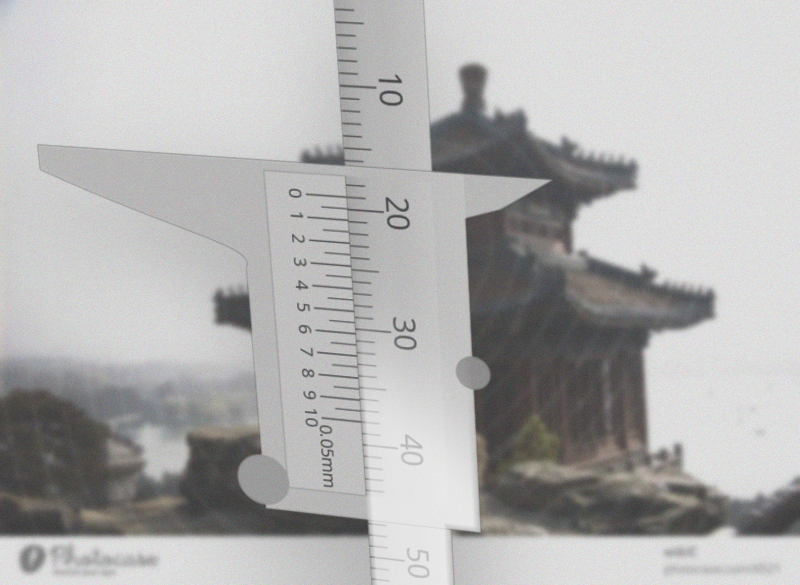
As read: 19.0 mm
